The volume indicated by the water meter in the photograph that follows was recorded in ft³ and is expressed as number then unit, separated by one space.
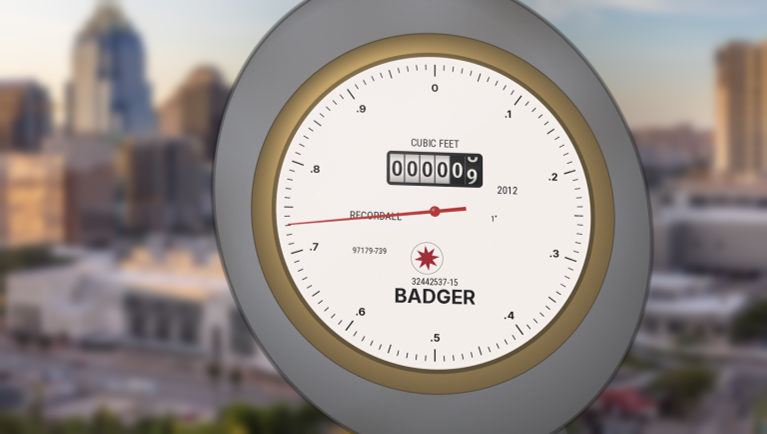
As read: 8.73 ft³
